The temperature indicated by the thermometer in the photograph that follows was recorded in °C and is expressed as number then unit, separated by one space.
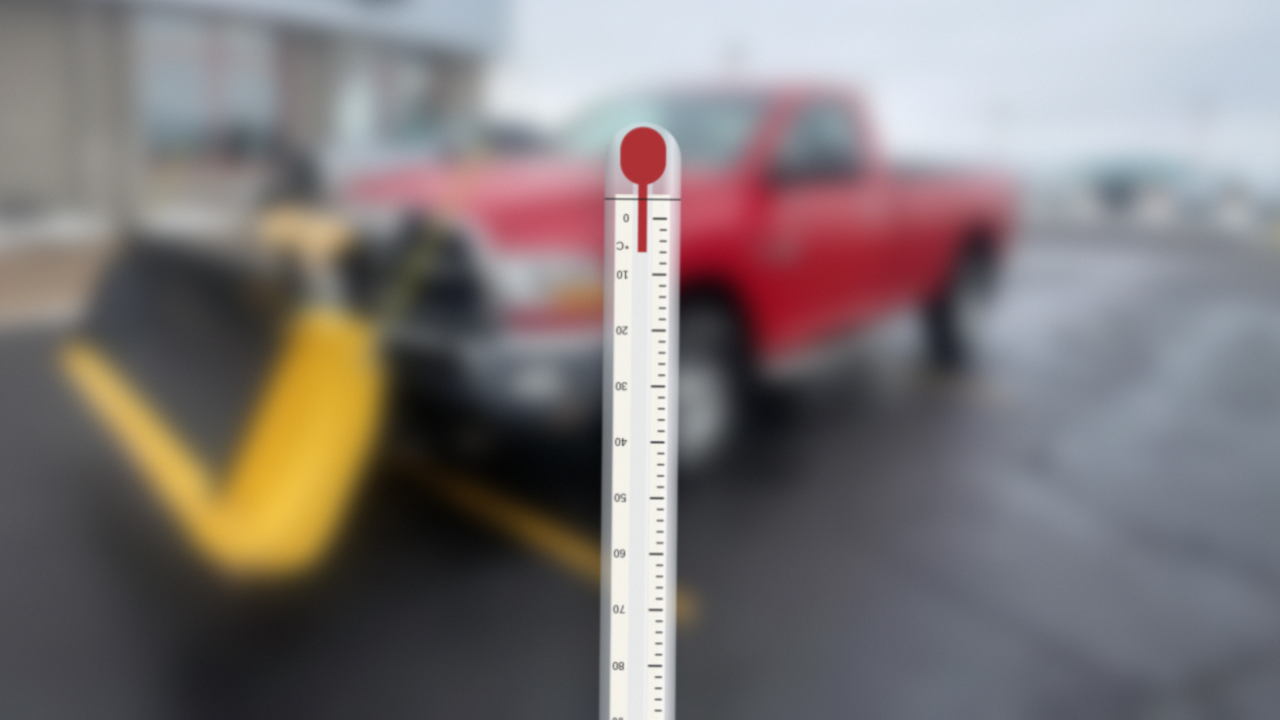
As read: 6 °C
